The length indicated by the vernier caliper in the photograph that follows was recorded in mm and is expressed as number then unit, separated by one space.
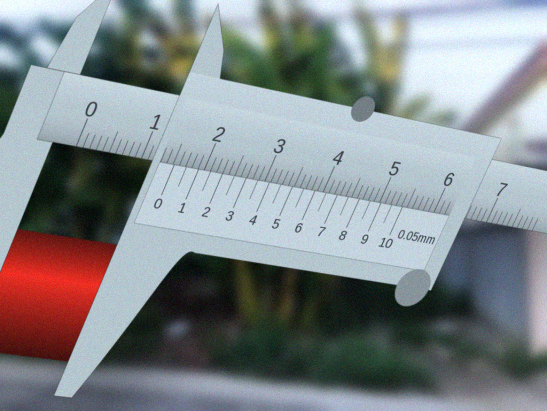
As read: 15.2 mm
